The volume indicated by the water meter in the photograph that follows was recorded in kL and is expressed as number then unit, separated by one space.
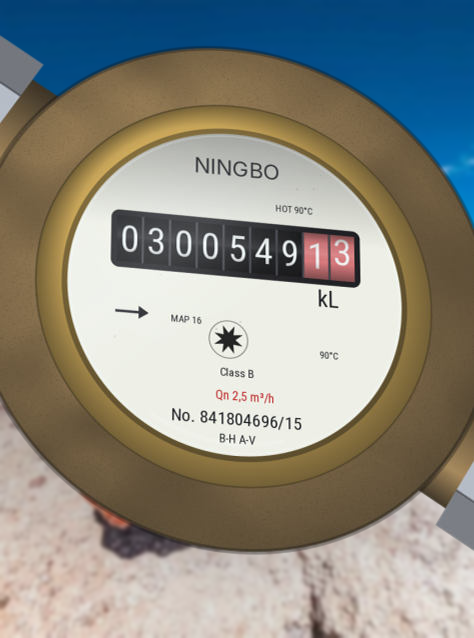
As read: 300549.13 kL
